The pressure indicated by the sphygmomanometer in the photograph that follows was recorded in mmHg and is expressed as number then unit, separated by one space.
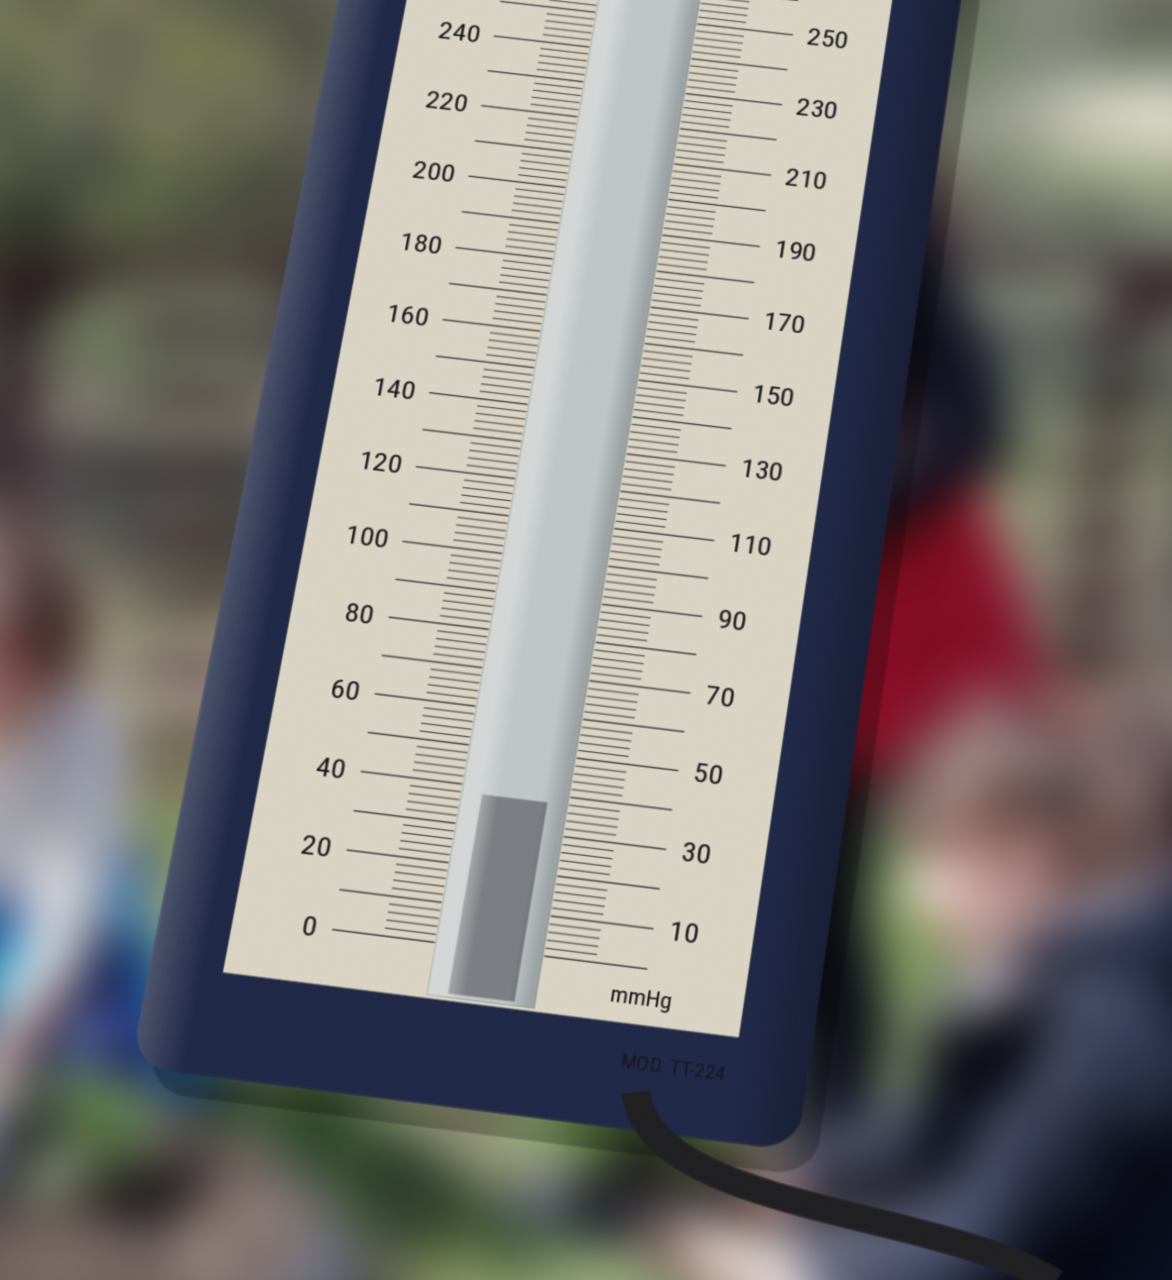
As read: 38 mmHg
